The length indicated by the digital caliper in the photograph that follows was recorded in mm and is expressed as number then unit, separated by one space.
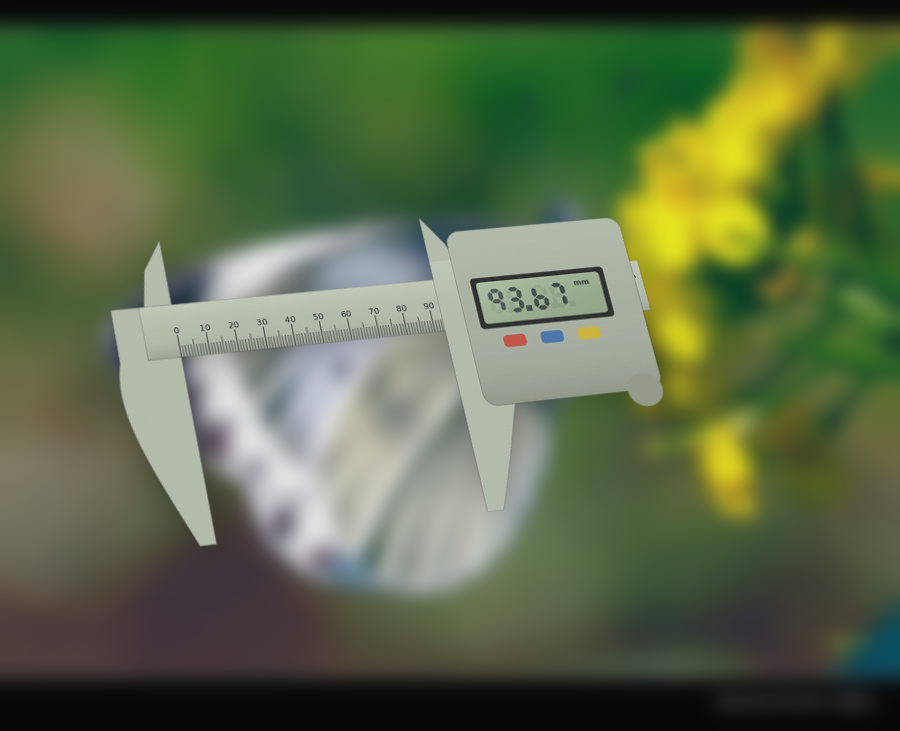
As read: 93.67 mm
